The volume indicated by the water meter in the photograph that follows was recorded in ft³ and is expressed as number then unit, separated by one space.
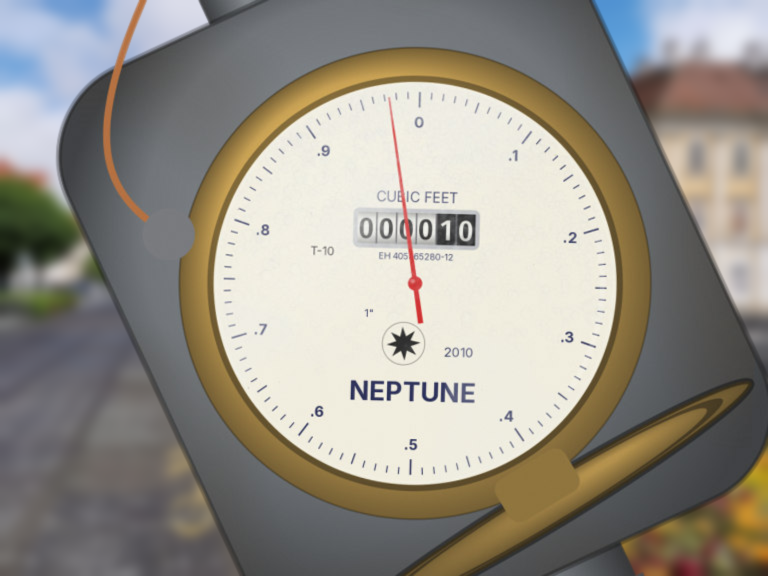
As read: 9.97 ft³
